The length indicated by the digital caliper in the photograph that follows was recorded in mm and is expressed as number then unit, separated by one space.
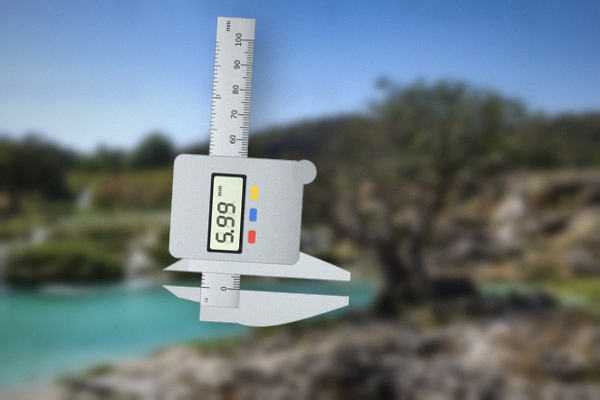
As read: 5.99 mm
